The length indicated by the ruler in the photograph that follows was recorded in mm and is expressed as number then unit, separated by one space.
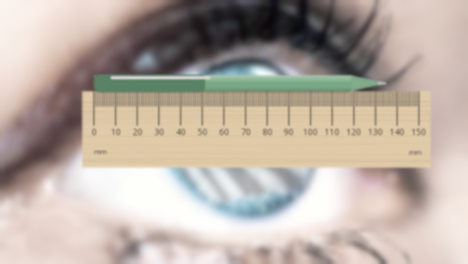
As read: 135 mm
